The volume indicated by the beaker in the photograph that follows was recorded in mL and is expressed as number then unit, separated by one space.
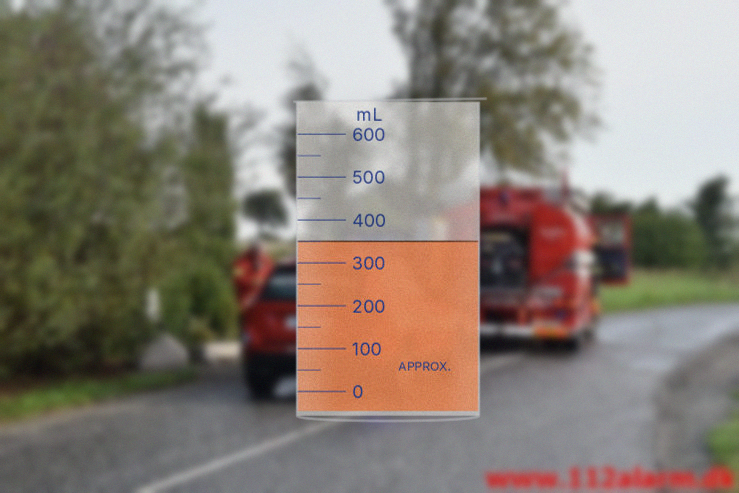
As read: 350 mL
